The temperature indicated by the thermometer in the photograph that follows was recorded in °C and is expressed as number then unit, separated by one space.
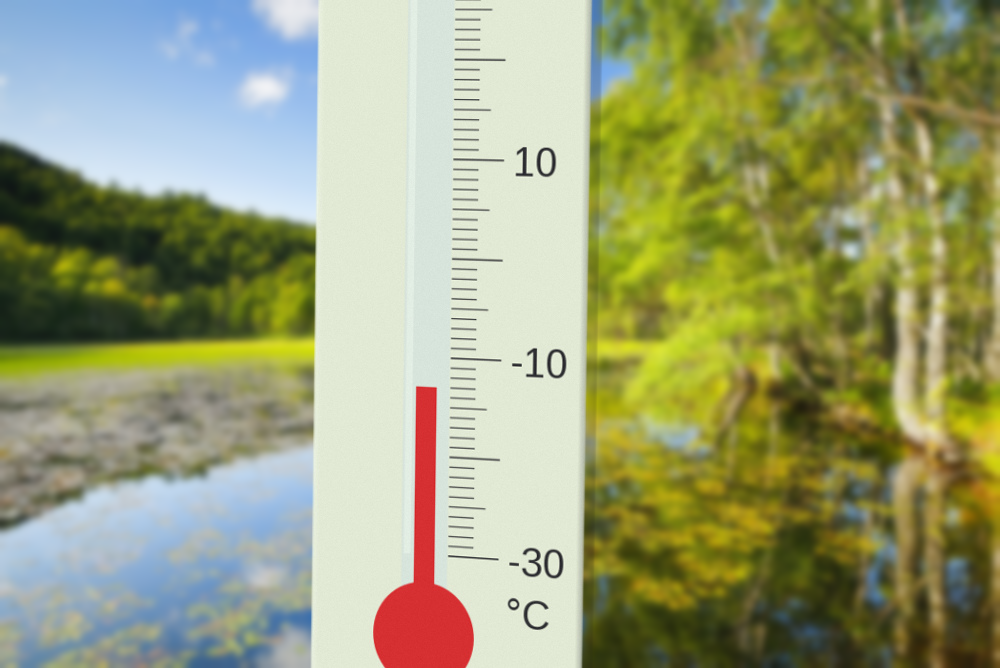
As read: -13 °C
